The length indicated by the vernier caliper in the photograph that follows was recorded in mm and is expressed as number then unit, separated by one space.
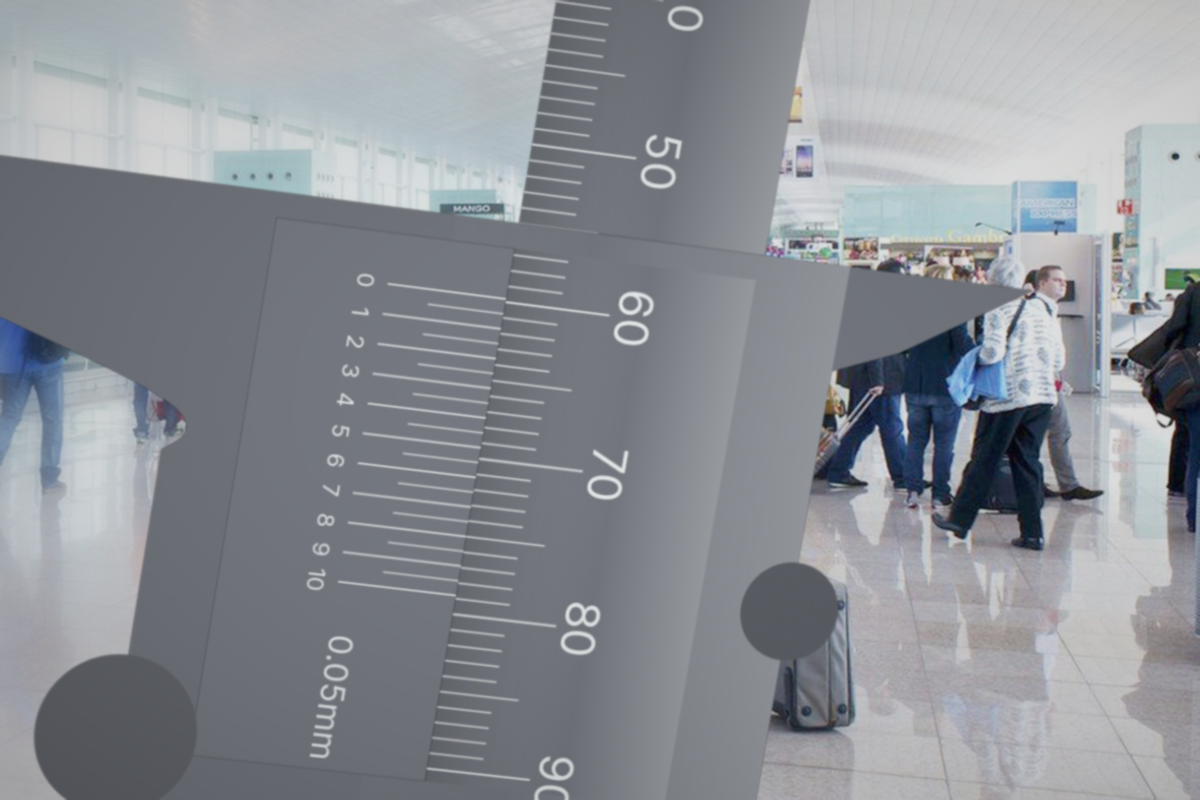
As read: 59.8 mm
